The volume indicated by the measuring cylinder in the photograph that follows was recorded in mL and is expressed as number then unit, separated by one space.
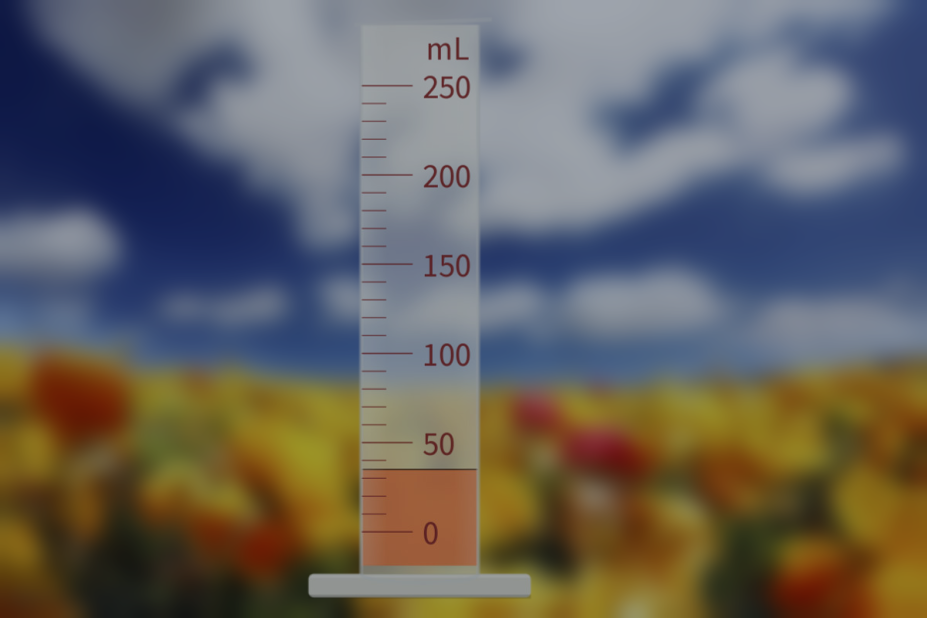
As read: 35 mL
